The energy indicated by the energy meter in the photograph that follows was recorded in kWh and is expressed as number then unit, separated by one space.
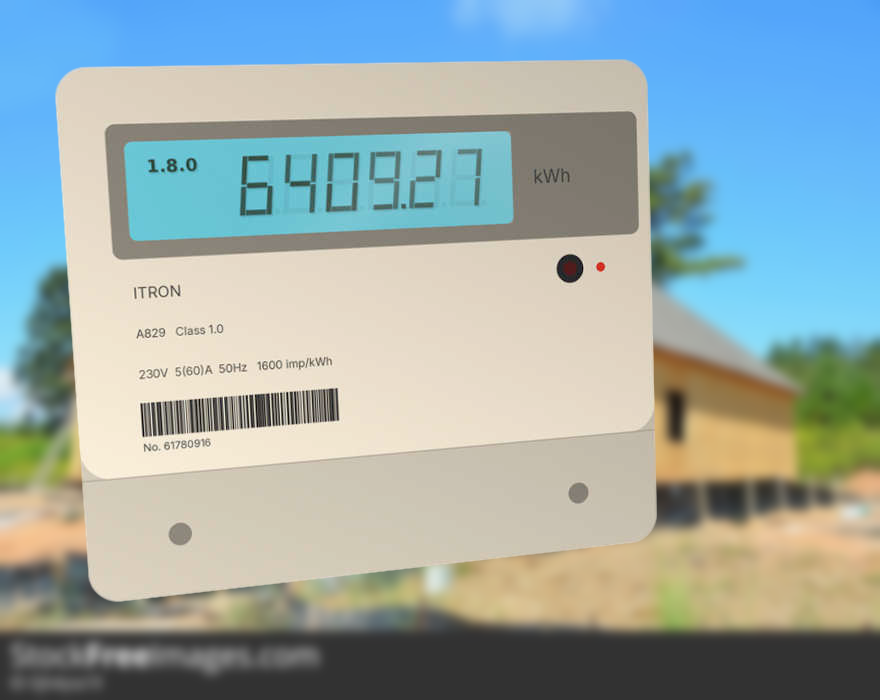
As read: 6409.27 kWh
